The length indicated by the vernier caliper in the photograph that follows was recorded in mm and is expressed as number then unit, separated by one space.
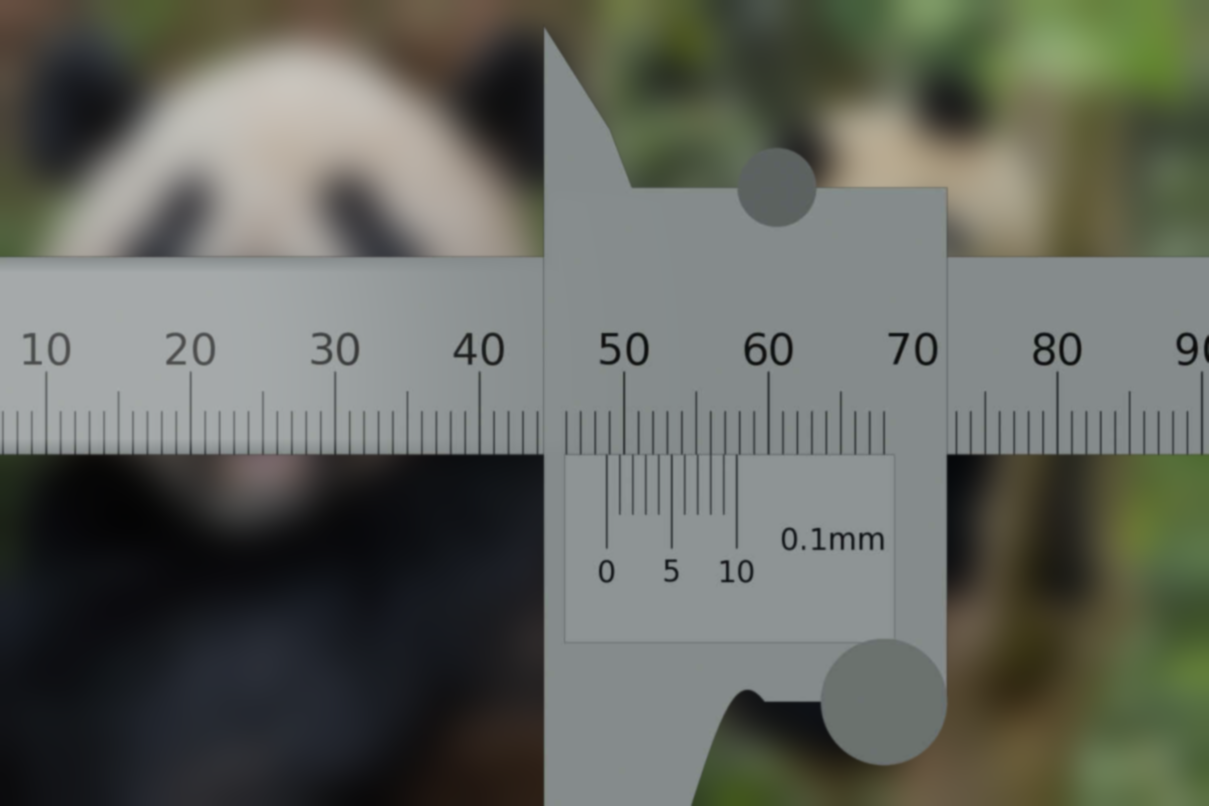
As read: 48.8 mm
